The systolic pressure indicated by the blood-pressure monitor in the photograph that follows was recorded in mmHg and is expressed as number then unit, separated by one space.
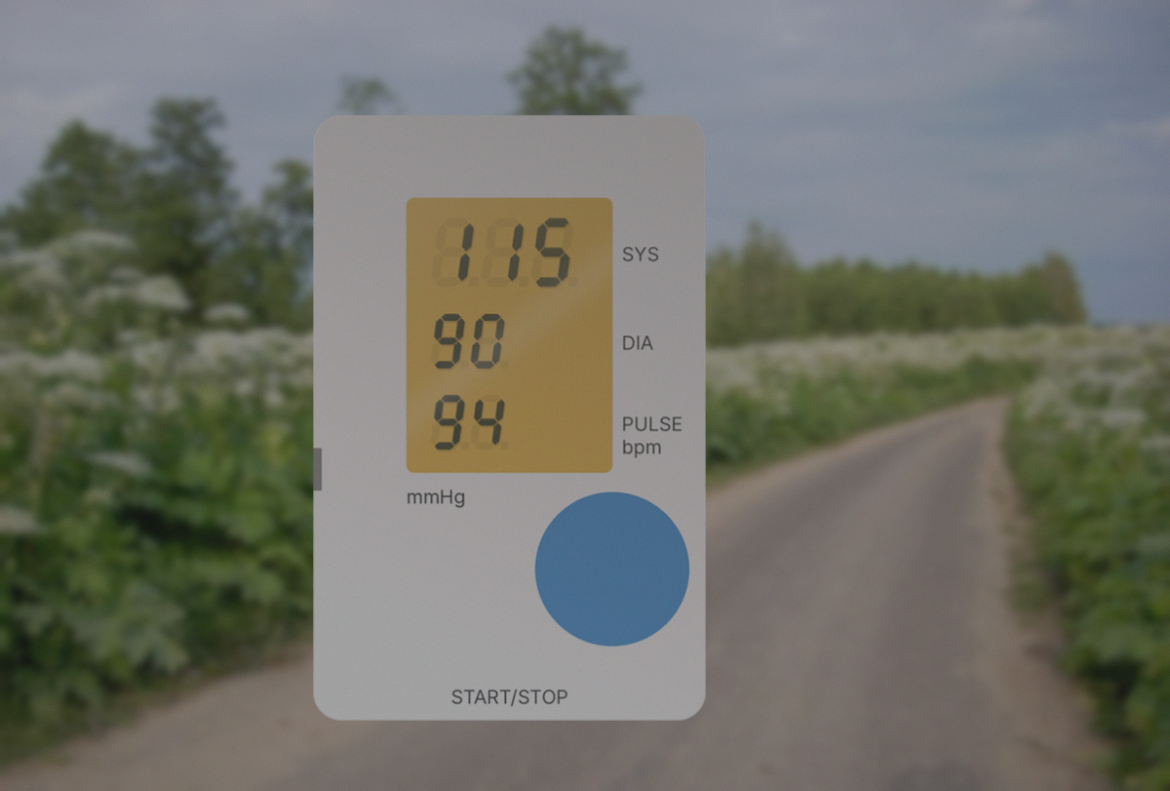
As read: 115 mmHg
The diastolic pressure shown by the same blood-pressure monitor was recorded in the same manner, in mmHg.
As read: 90 mmHg
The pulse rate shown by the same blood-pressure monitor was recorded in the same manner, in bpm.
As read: 94 bpm
